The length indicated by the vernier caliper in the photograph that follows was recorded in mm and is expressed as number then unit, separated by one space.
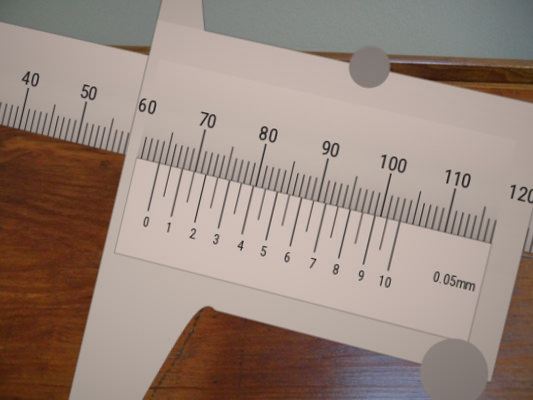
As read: 64.0 mm
